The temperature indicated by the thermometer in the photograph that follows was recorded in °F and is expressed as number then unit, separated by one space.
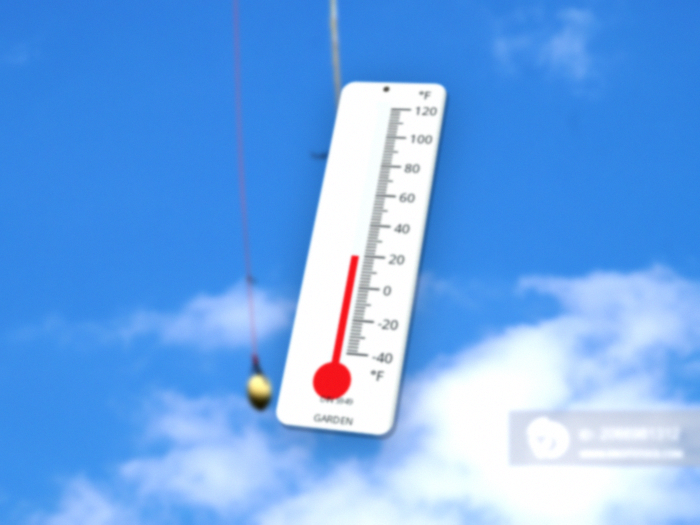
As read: 20 °F
